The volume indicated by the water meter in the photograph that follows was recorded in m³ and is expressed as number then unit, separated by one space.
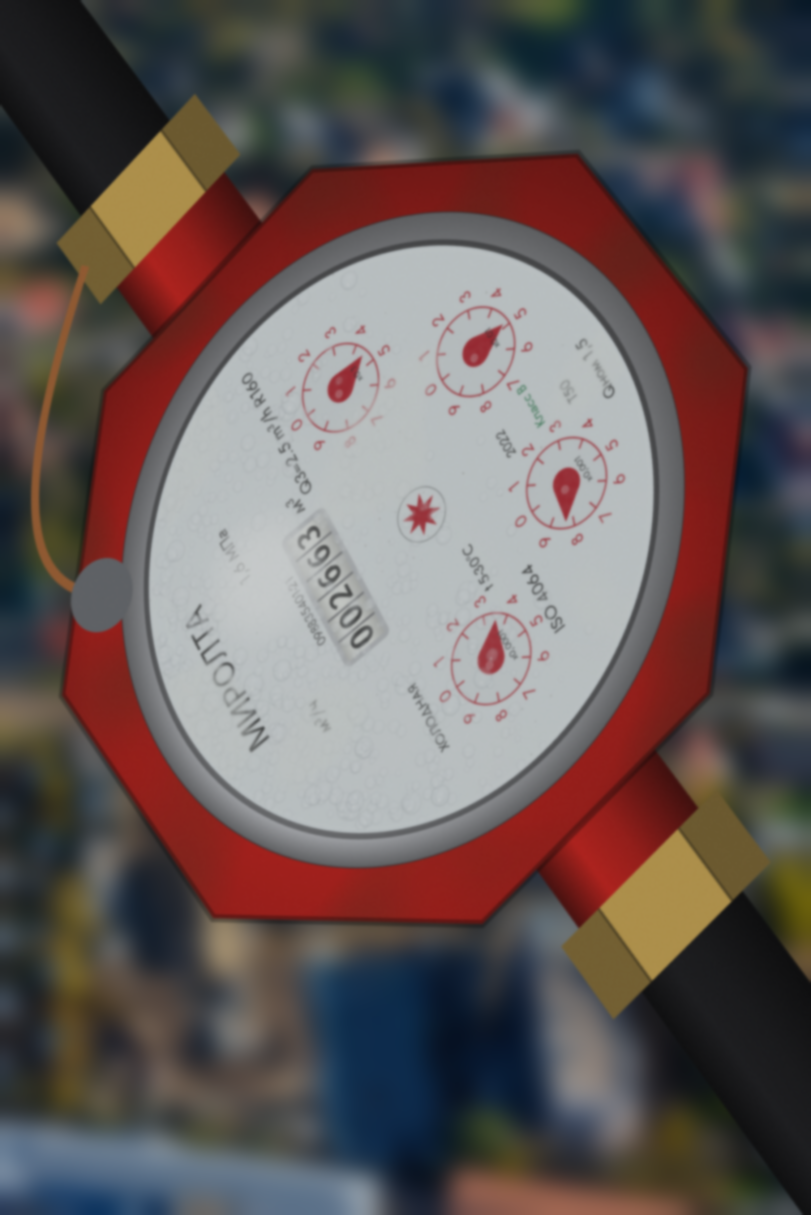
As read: 2663.4483 m³
